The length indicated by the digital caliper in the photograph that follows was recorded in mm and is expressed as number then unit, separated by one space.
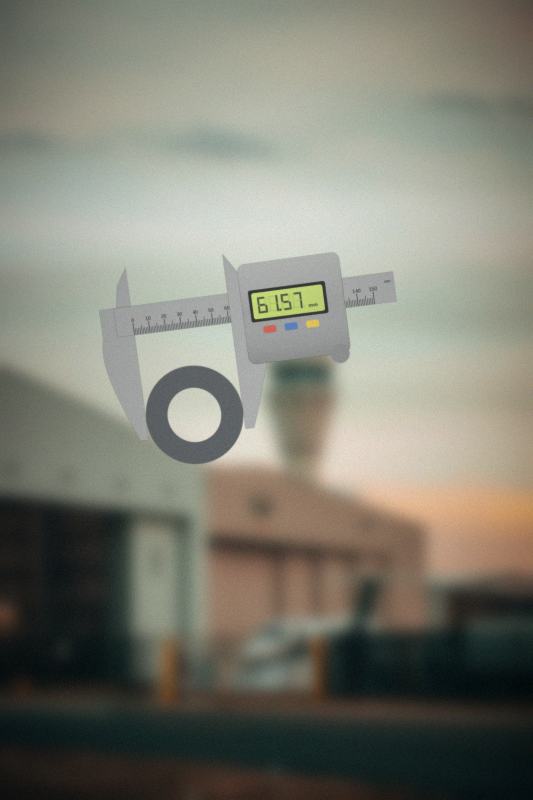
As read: 61.57 mm
